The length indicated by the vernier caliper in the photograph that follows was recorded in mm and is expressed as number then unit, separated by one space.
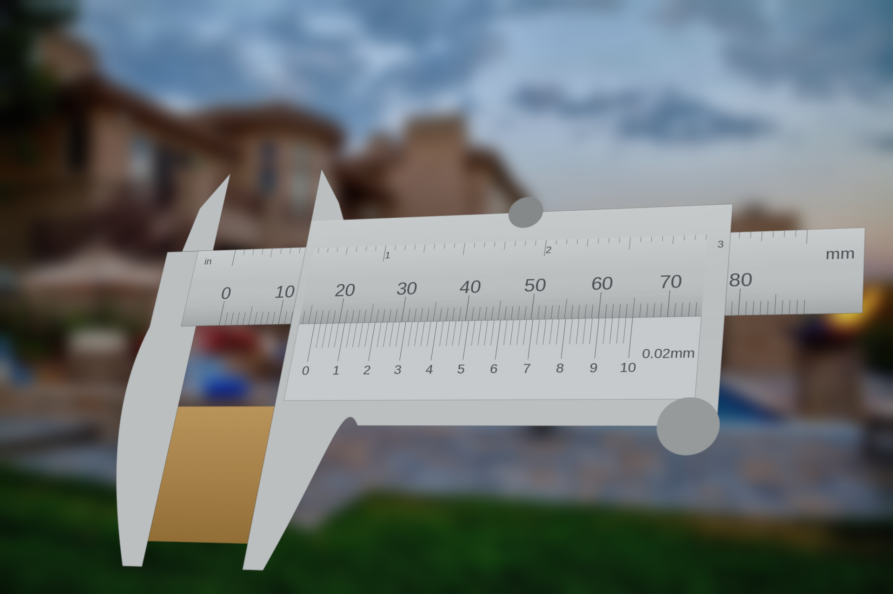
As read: 16.0 mm
